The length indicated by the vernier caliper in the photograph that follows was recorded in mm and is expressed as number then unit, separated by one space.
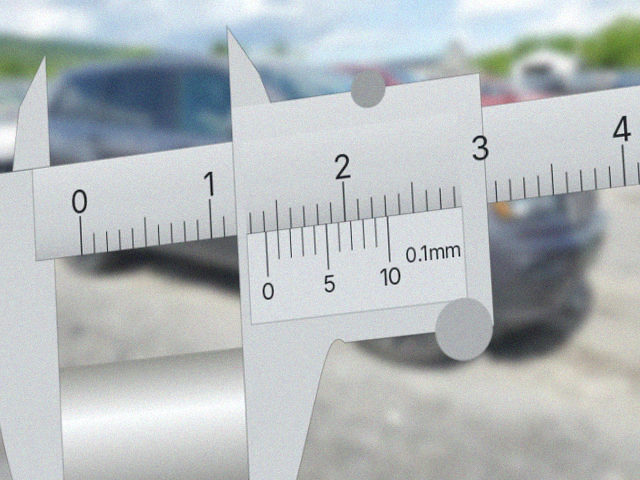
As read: 14.1 mm
